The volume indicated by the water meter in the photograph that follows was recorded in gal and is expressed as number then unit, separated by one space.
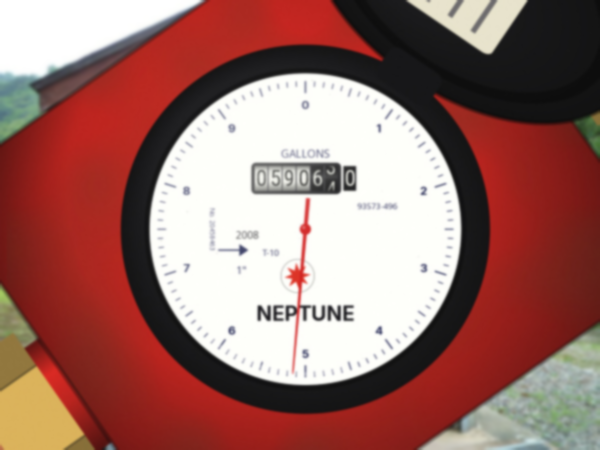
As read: 590635.1 gal
